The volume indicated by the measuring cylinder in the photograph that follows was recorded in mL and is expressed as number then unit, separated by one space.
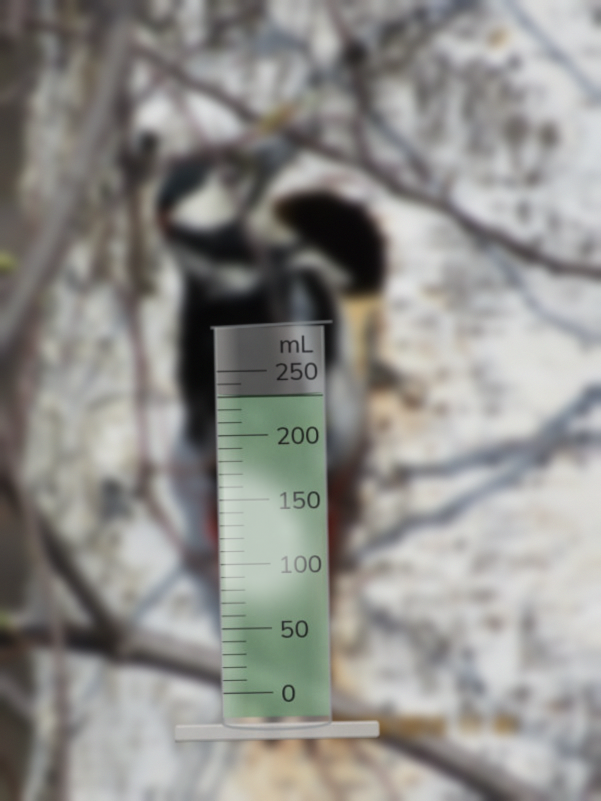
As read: 230 mL
